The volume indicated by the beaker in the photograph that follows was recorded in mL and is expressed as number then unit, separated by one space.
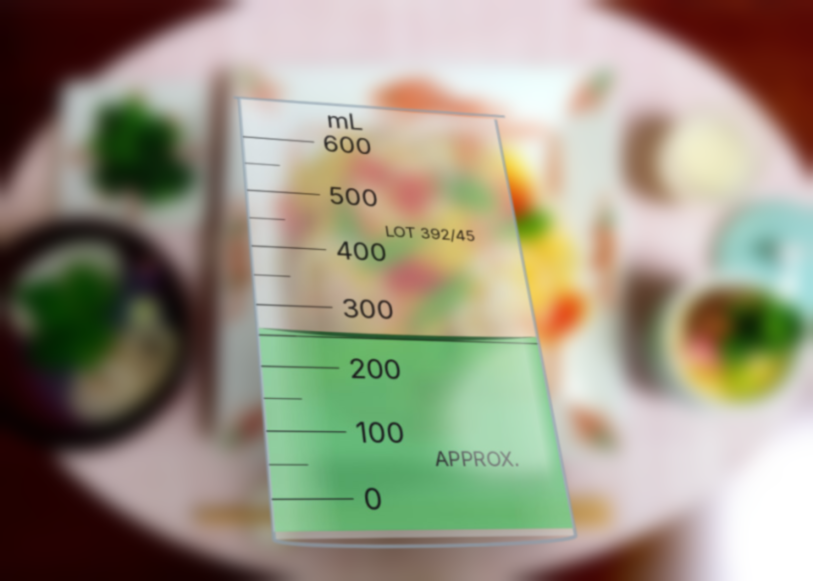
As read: 250 mL
